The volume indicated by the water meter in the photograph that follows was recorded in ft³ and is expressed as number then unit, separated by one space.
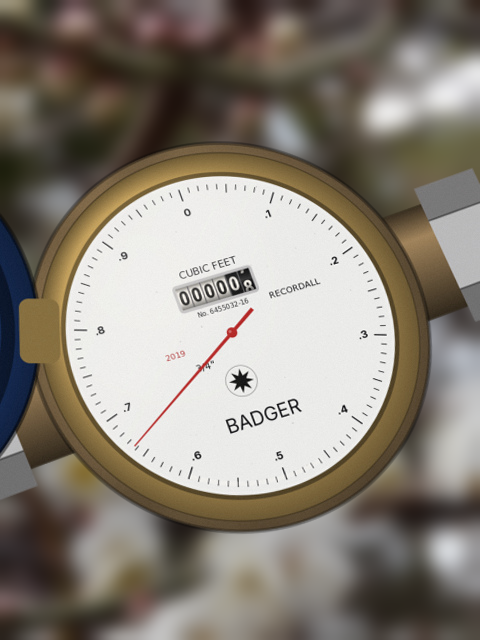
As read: 7.66 ft³
